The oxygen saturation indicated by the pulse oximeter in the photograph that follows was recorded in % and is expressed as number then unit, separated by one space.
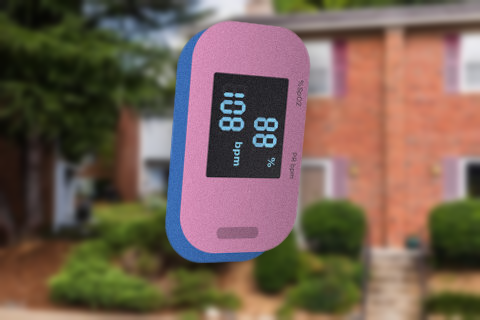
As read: 88 %
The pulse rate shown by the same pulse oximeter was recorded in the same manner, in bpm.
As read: 108 bpm
